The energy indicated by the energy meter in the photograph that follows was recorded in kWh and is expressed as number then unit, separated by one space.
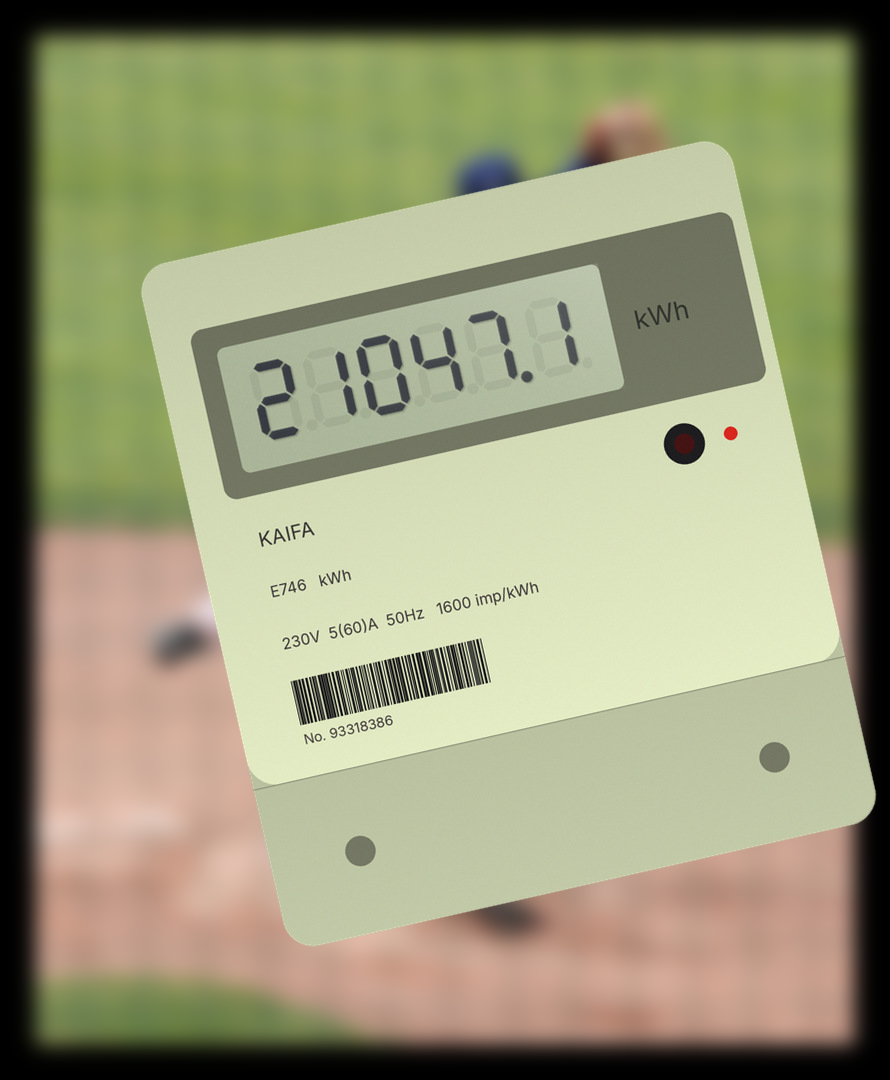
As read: 21047.1 kWh
